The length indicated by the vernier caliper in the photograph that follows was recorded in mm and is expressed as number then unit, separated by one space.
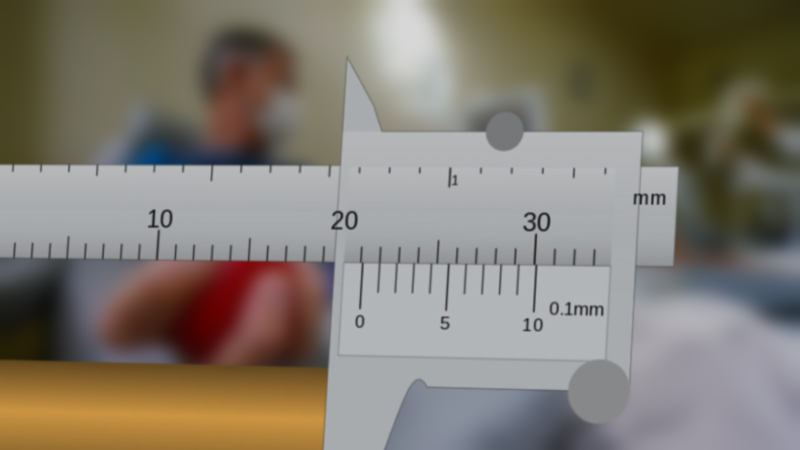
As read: 21.1 mm
